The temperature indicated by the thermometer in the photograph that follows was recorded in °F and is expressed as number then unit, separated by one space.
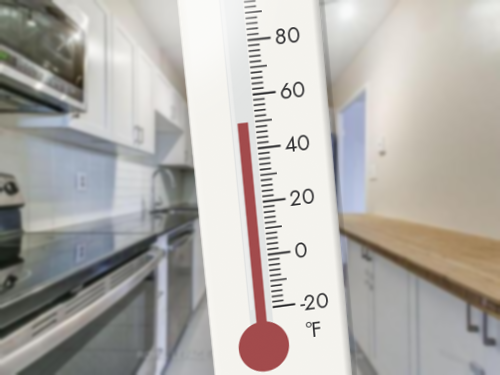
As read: 50 °F
